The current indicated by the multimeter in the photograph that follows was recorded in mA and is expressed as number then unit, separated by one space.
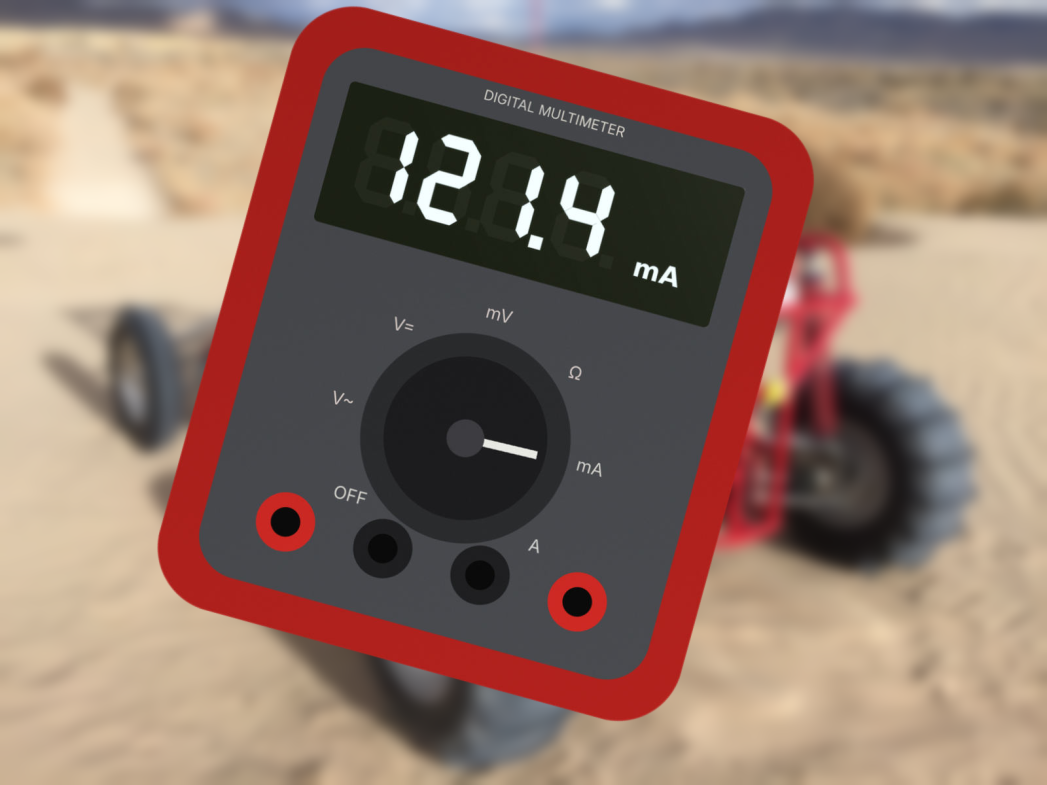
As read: 121.4 mA
